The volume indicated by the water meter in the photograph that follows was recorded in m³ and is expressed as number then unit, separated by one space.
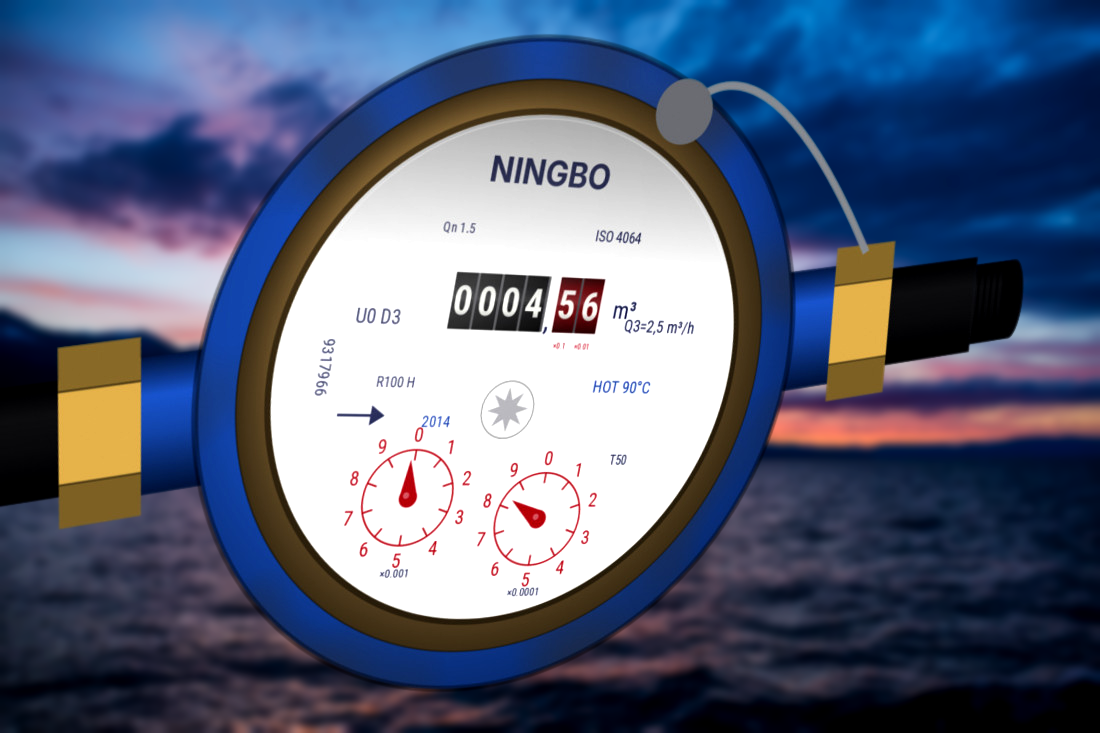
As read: 4.5598 m³
